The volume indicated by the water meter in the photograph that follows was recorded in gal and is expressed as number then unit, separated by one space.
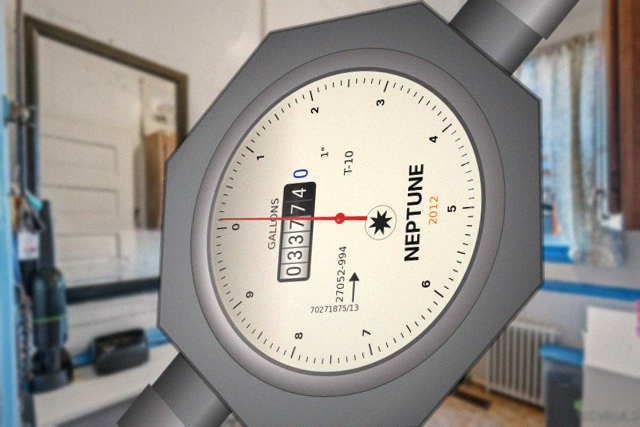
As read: 337740.1 gal
